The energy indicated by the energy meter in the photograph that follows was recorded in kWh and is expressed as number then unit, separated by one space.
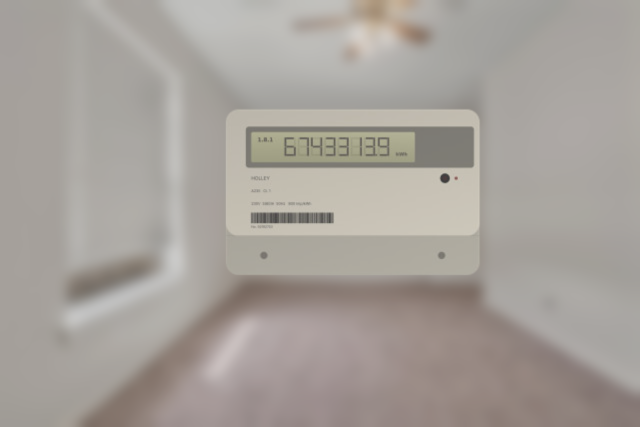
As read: 6743313.9 kWh
